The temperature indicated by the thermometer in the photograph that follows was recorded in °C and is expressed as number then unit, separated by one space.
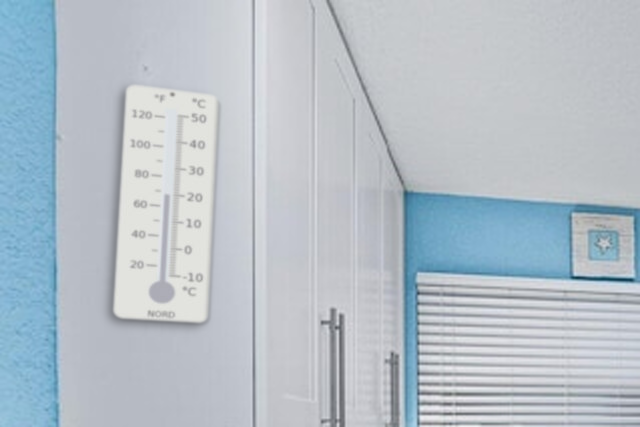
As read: 20 °C
